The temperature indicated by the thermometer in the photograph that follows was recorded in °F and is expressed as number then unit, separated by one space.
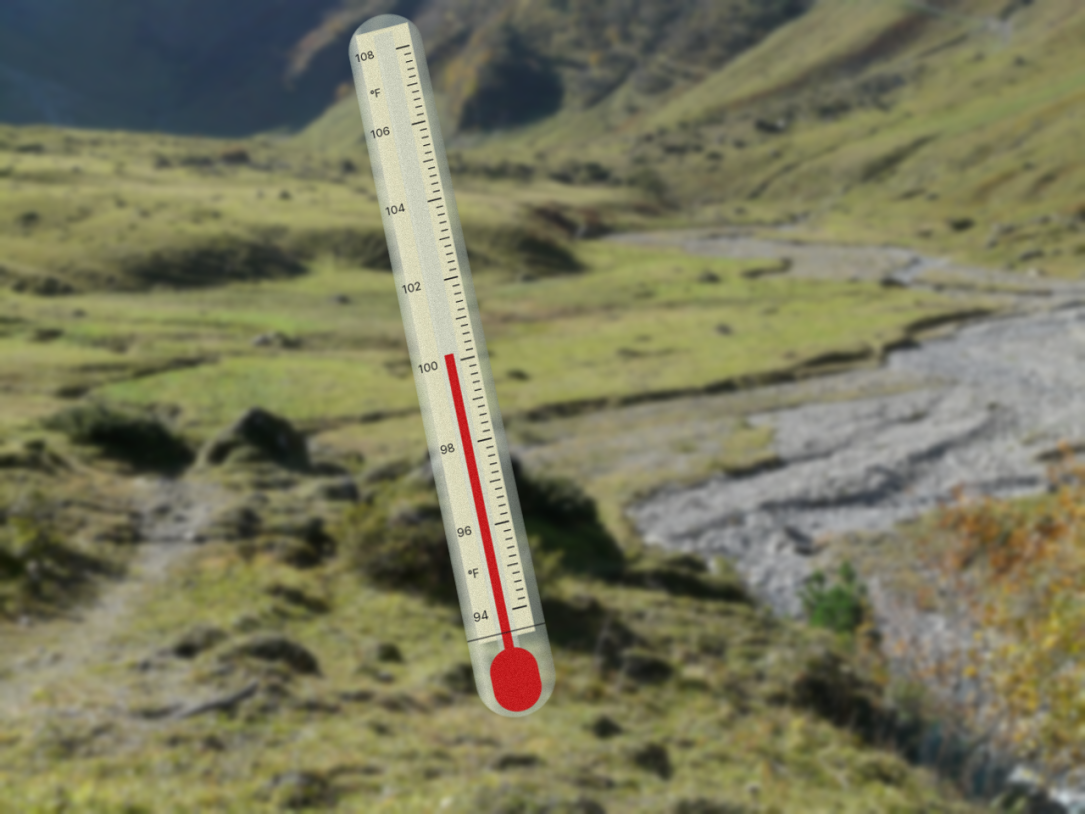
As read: 100.2 °F
